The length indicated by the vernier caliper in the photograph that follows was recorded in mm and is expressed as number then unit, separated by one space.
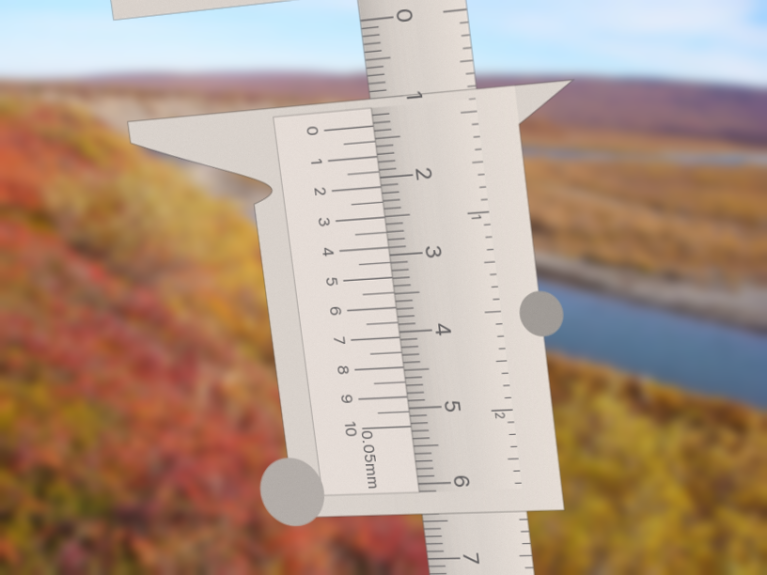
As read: 13.4 mm
